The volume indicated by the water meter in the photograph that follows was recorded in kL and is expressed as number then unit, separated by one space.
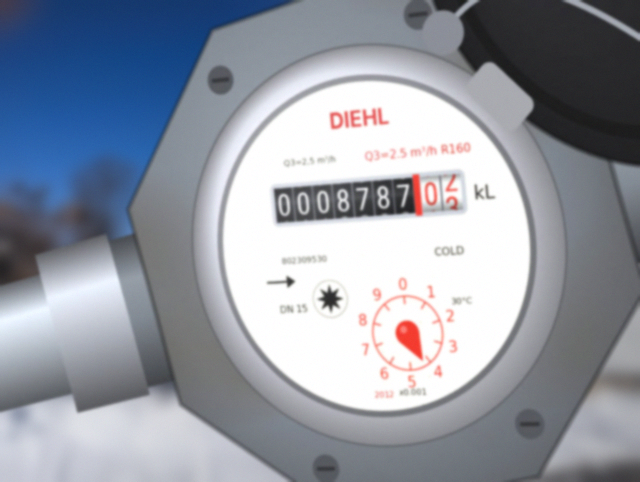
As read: 8787.024 kL
